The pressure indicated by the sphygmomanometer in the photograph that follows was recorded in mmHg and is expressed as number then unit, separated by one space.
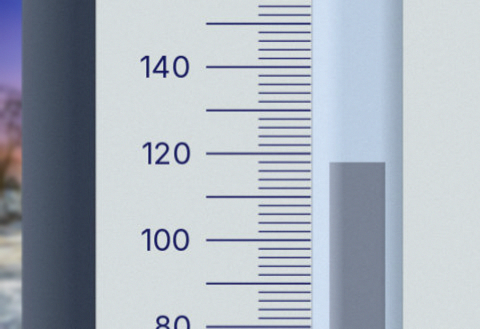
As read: 118 mmHg
